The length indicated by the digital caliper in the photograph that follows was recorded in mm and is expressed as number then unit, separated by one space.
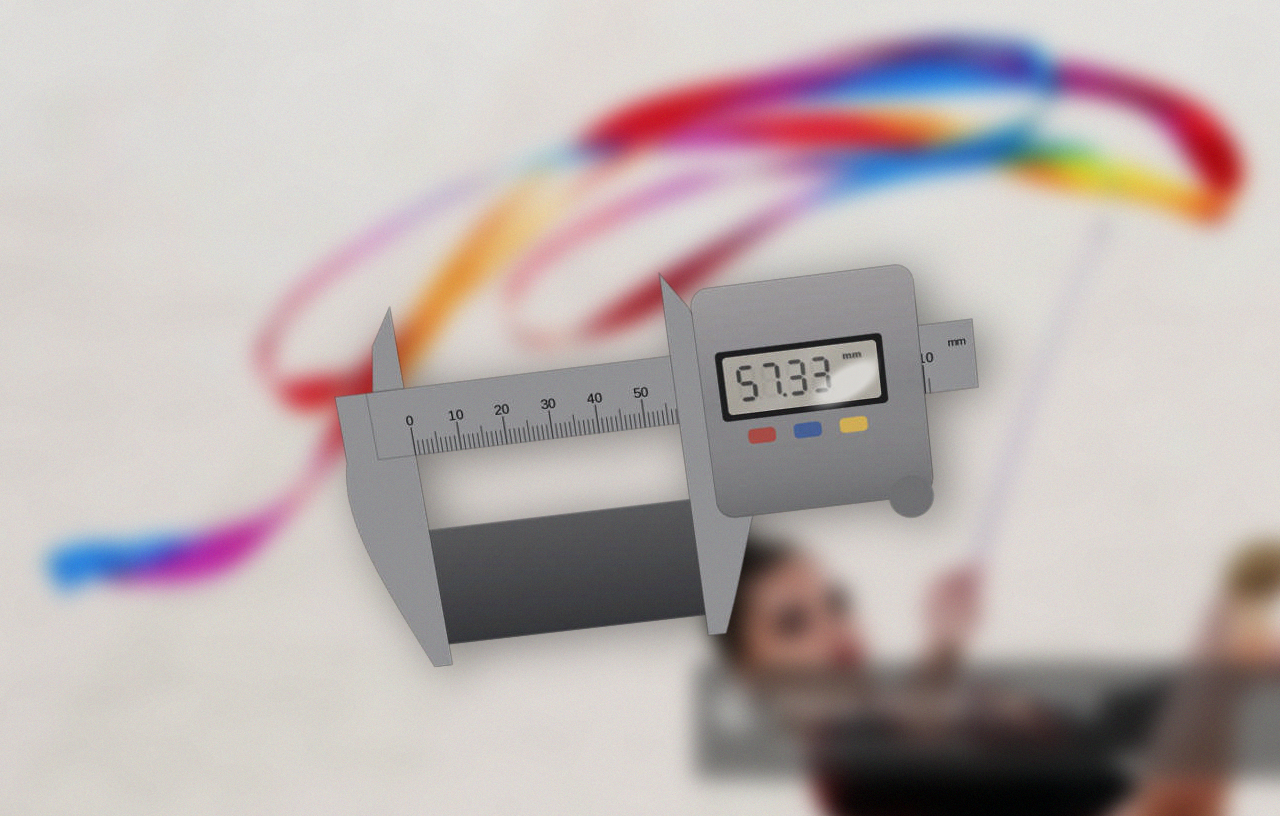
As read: 57.33 mm
